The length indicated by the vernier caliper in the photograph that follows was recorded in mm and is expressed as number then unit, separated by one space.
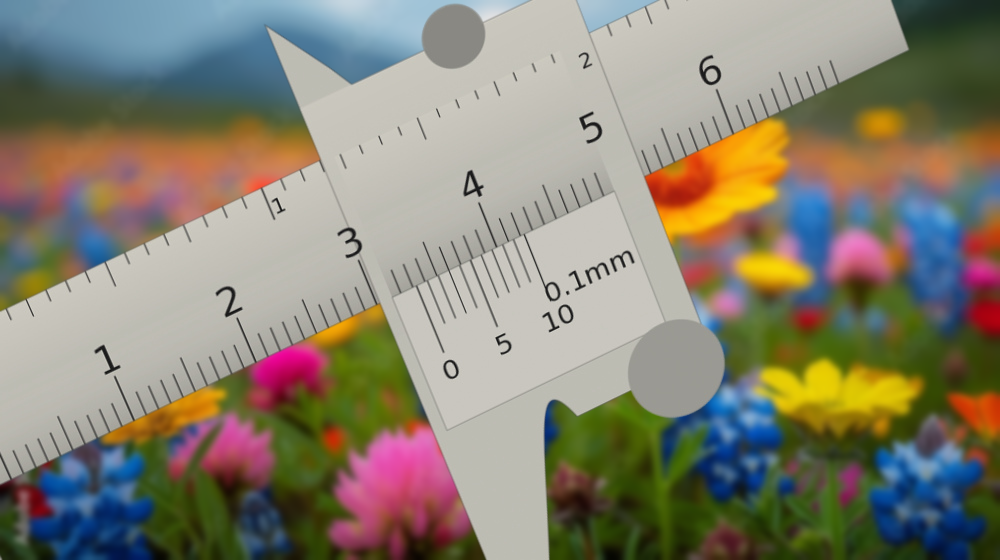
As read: 33.3 mm
